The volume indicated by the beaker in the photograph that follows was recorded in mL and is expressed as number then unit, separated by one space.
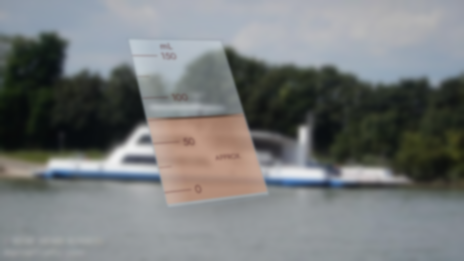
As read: 75 mL
